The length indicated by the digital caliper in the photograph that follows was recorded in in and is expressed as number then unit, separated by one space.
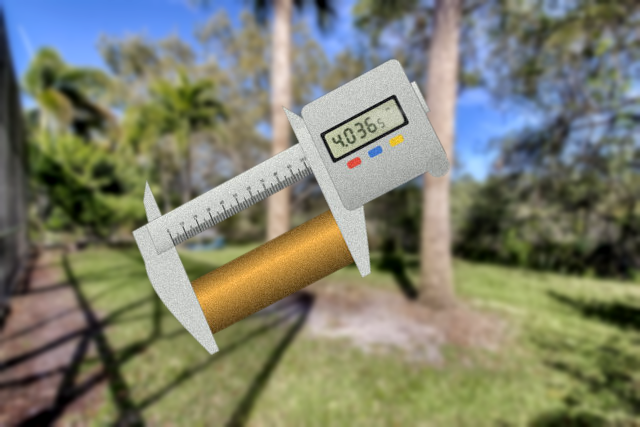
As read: 4.0365 in
